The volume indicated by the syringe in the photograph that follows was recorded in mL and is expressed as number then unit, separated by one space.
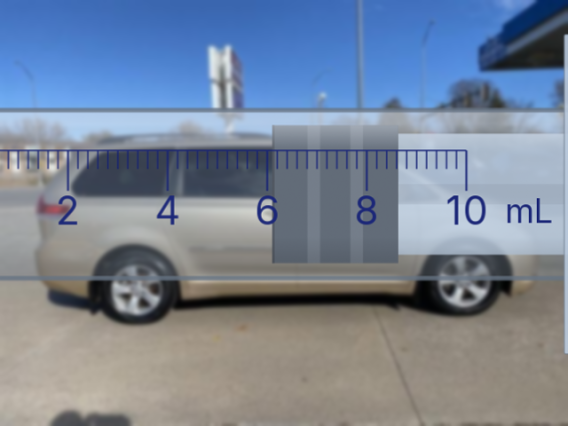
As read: 6.1 mL
